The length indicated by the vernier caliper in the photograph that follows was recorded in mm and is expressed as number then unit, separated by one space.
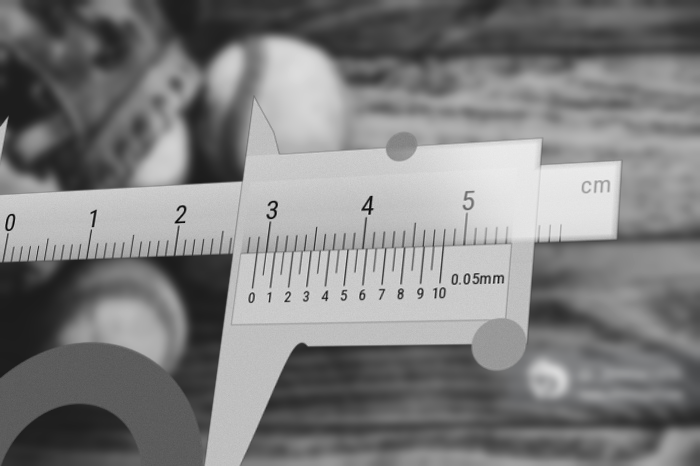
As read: 29.0 mm
